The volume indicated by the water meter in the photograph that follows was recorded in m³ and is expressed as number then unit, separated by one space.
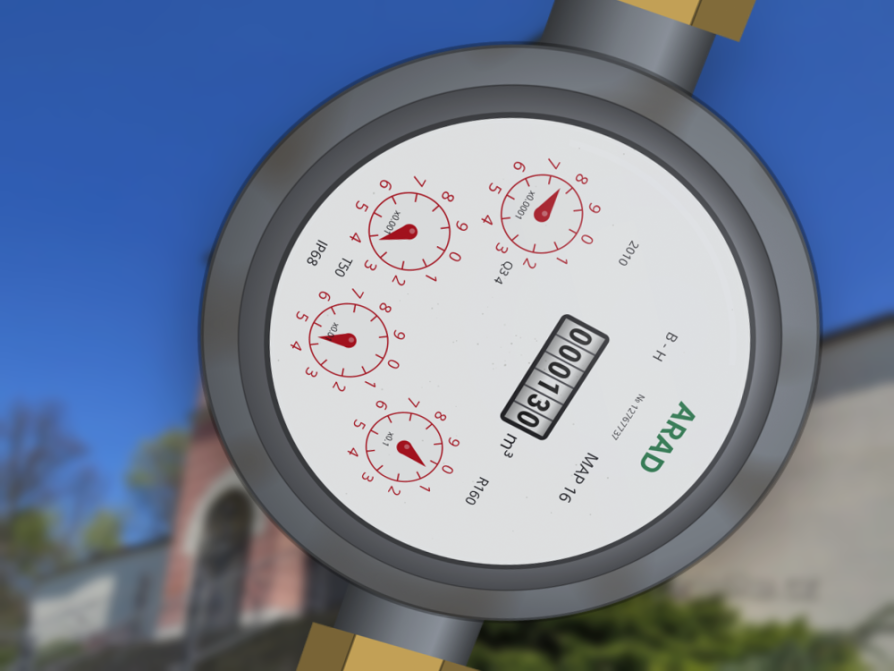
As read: 130.0437 m³
